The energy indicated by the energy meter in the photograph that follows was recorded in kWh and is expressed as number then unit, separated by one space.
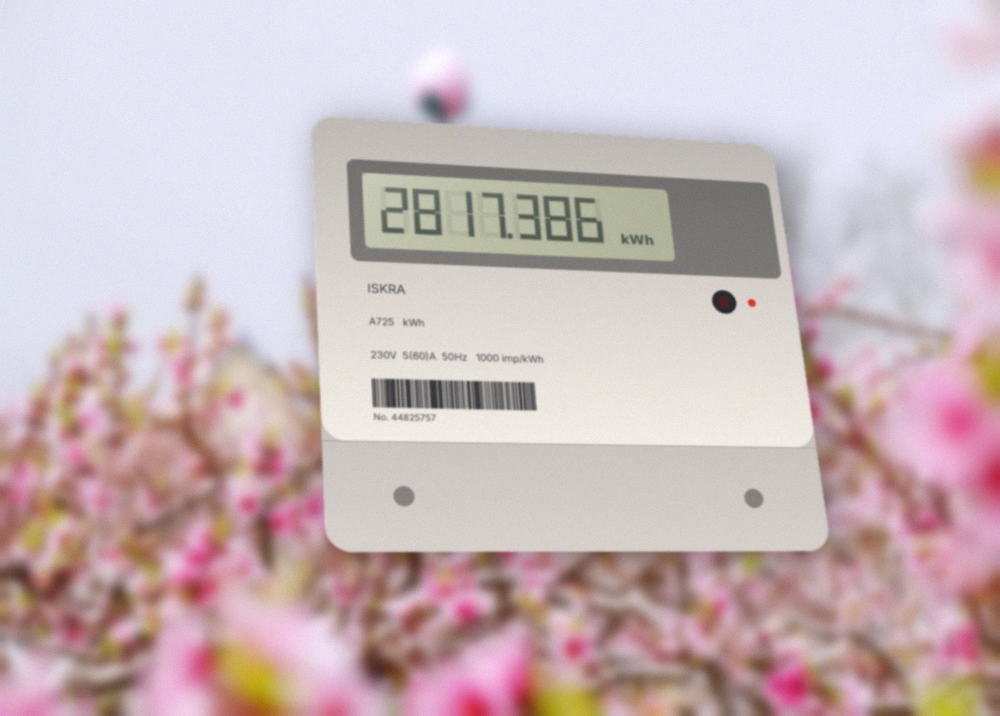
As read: 2817.386 kWh
